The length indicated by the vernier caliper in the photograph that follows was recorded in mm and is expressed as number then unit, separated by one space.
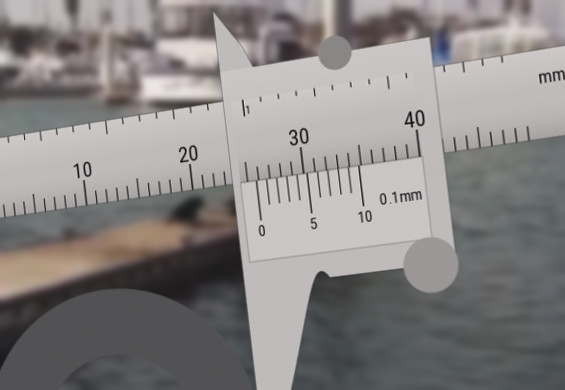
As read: 25.8 mm
